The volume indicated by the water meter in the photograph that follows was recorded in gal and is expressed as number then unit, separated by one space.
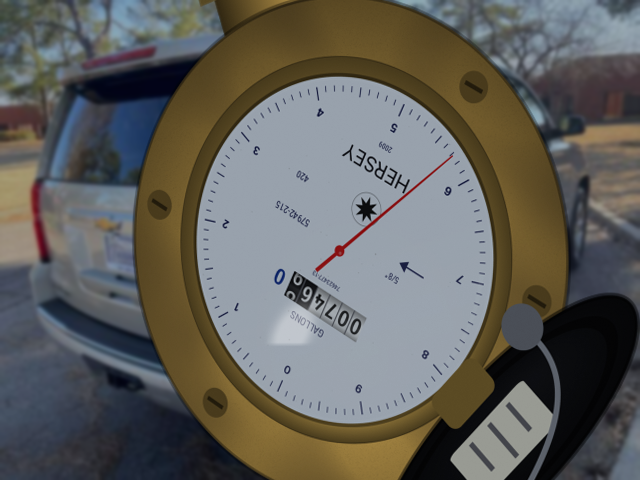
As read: 74685.7 gal
